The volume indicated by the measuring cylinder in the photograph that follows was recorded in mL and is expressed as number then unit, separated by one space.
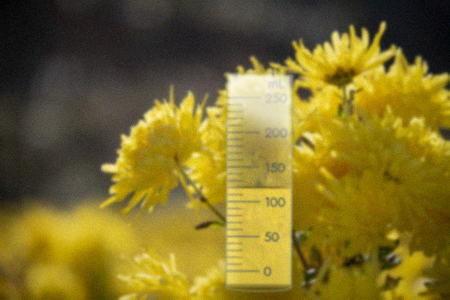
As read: 120 mL
